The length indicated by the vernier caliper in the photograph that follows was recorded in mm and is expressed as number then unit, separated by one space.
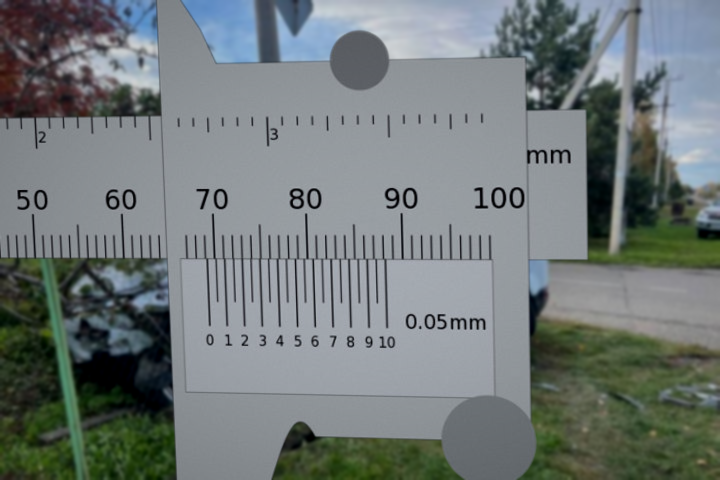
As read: 69.2 mm
